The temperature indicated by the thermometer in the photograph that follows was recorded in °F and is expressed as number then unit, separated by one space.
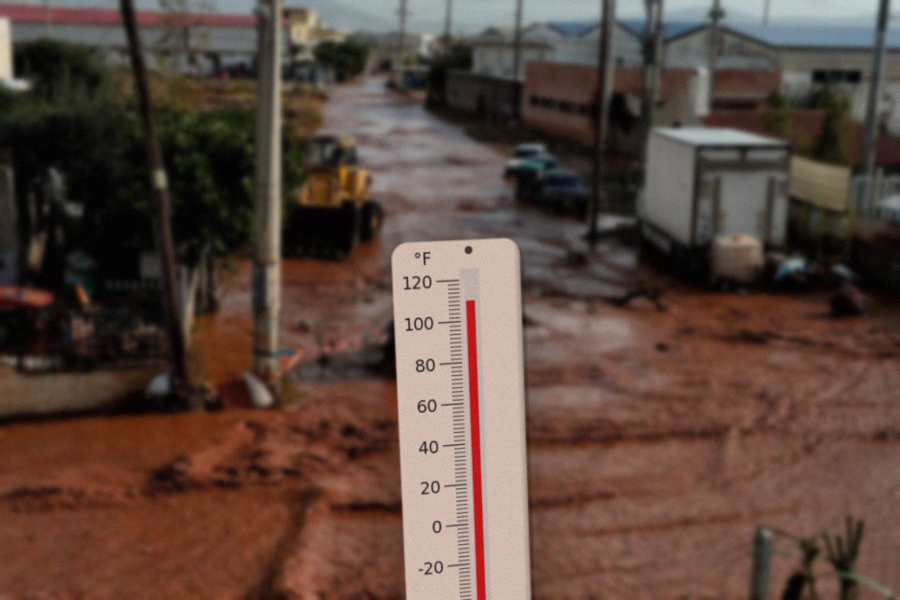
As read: 110 °F
